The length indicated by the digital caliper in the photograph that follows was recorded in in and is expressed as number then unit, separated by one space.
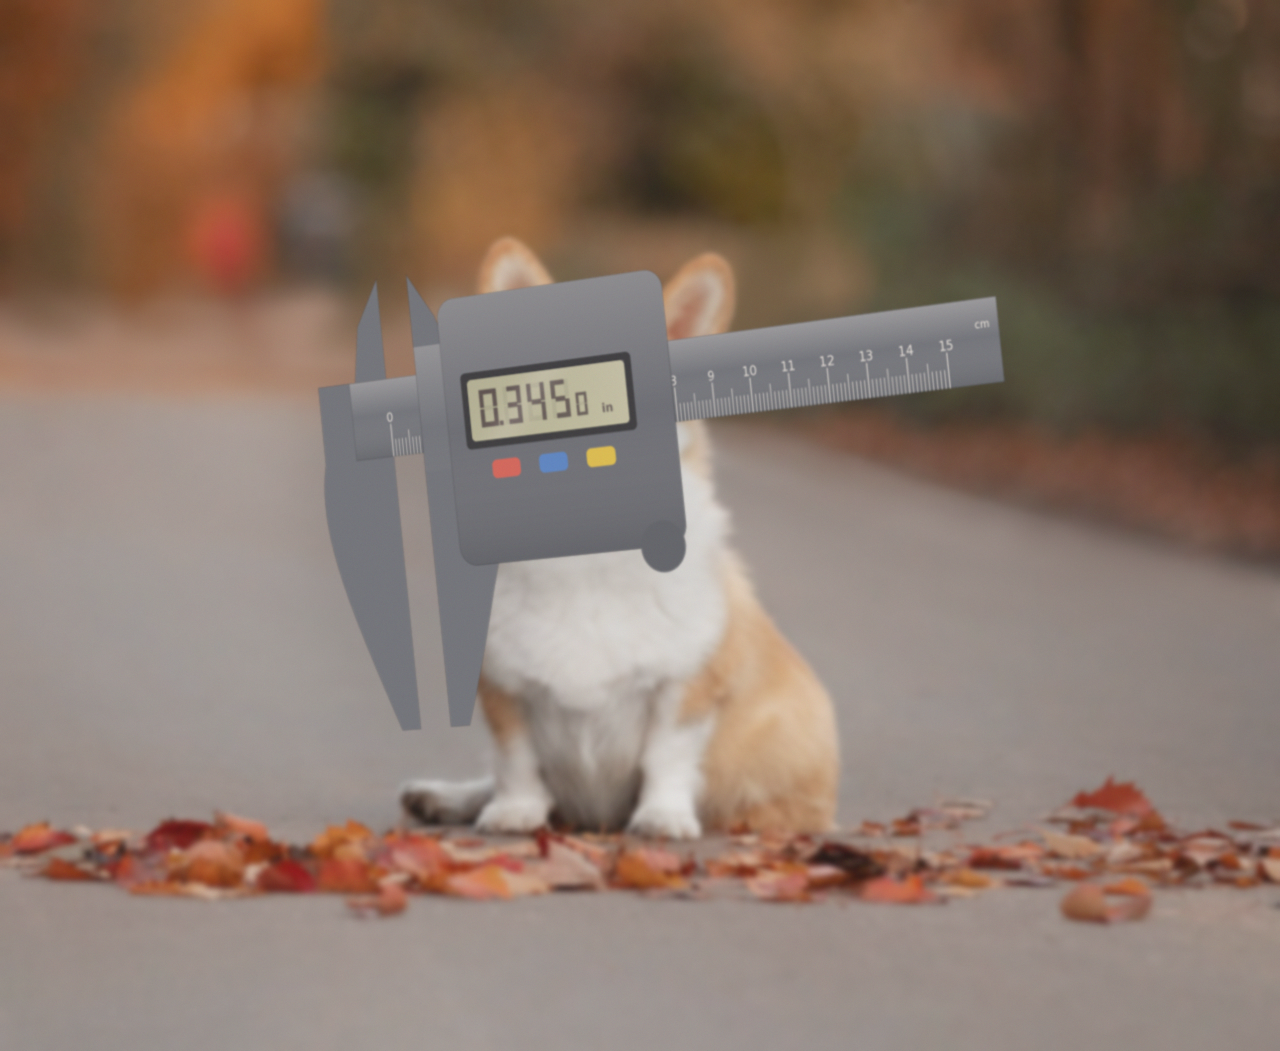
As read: 0.3450 in
